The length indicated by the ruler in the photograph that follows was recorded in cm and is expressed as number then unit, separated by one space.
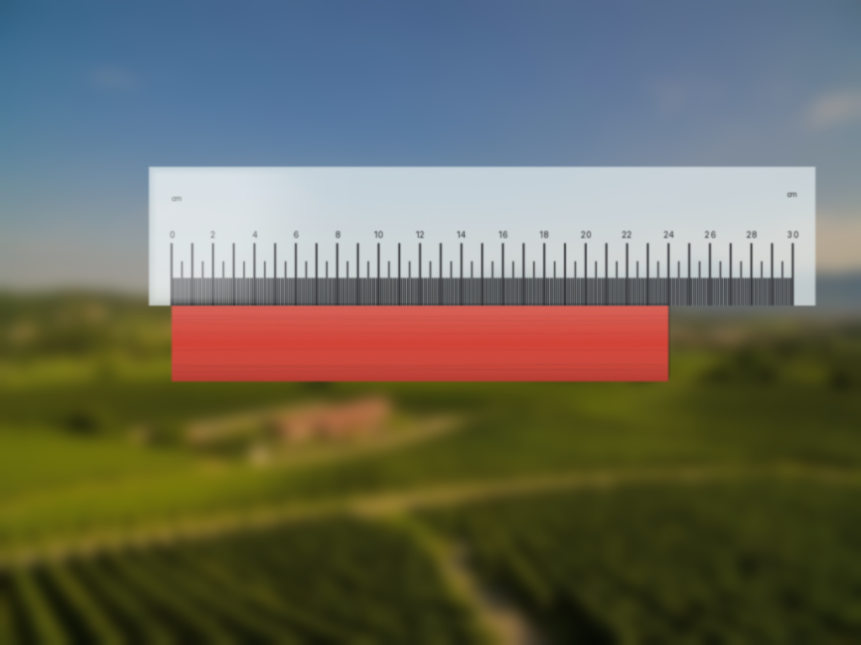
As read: 24 cm
